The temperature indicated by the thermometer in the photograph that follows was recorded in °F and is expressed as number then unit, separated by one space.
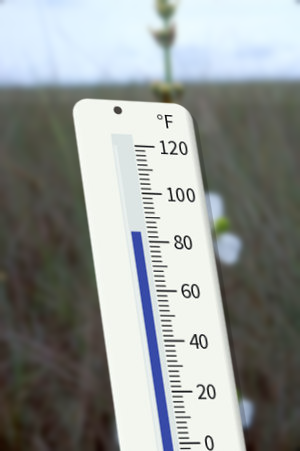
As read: 84 °F
